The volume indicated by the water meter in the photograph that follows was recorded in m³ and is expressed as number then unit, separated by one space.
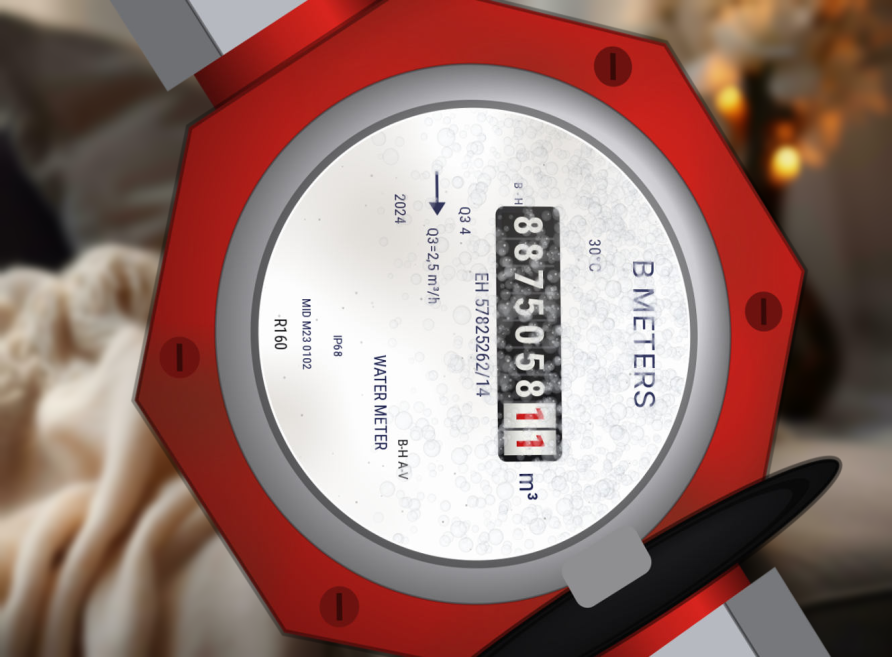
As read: 8875058.11 m³
